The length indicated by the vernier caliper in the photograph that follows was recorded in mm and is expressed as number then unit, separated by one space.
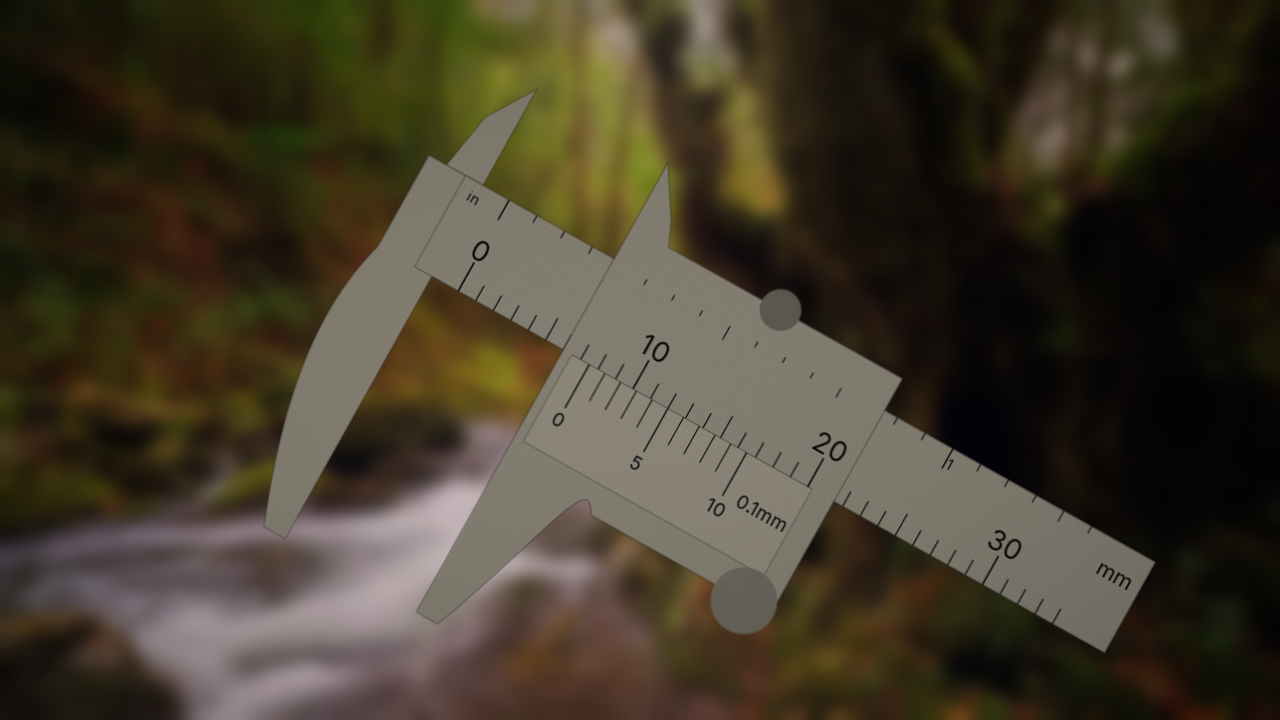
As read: 7.5 mm
